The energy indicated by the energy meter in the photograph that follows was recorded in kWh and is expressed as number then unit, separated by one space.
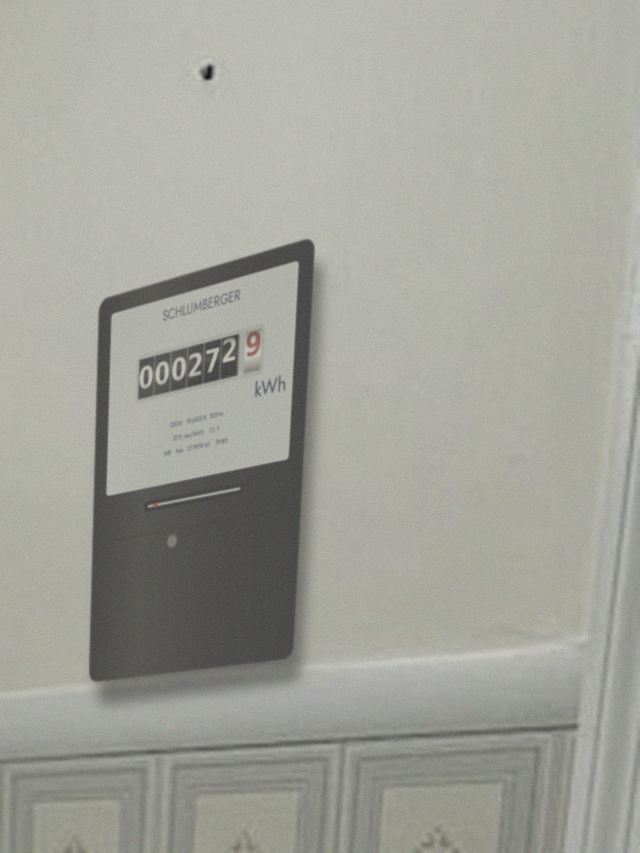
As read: 272.9 kWh
